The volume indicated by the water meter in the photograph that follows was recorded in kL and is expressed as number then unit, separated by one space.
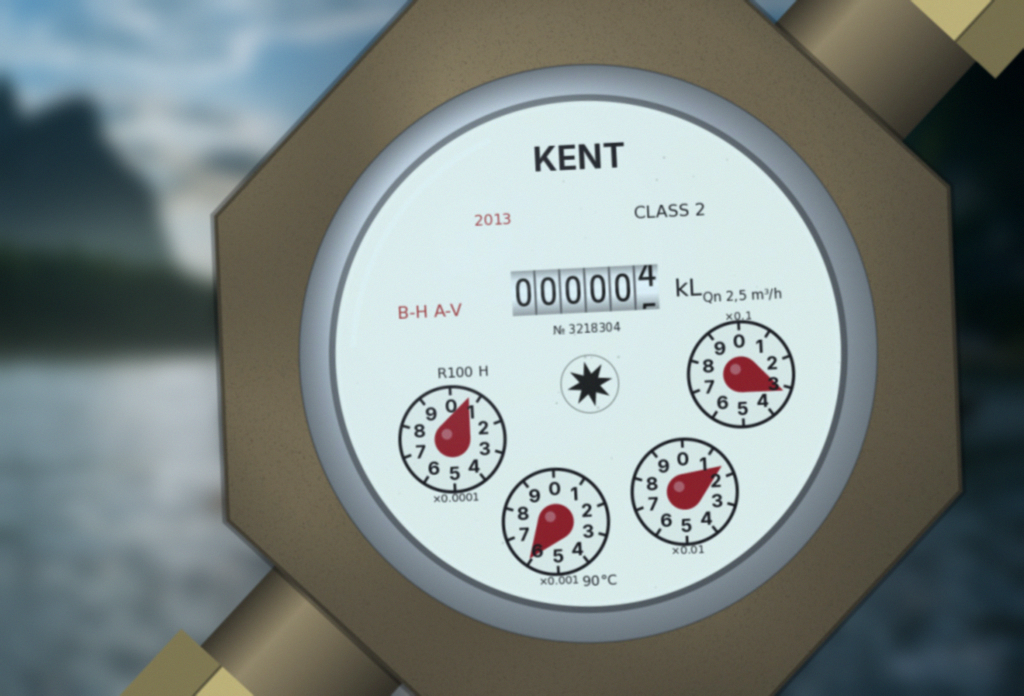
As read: 4.3160 kL
